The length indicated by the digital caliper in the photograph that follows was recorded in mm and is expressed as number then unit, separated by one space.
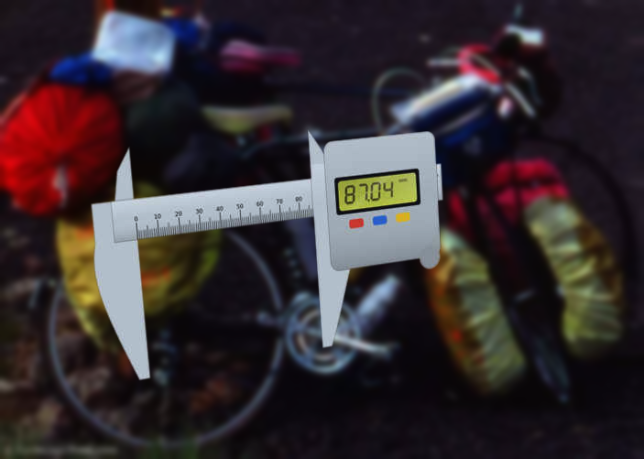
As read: 87.04 mm
